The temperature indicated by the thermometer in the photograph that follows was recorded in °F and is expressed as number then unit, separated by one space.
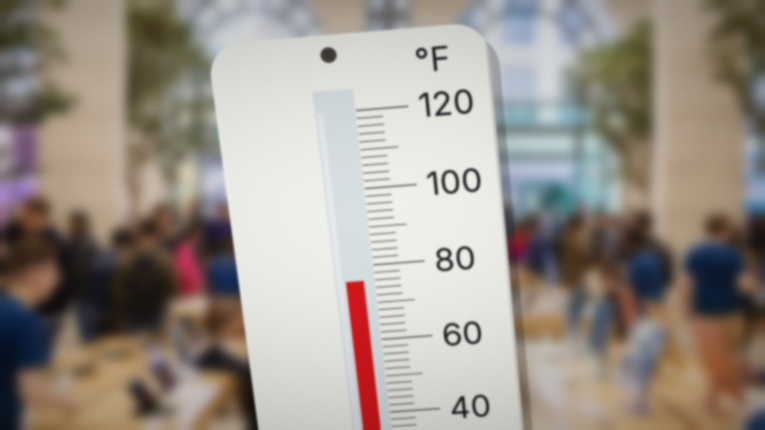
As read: 76 °F
